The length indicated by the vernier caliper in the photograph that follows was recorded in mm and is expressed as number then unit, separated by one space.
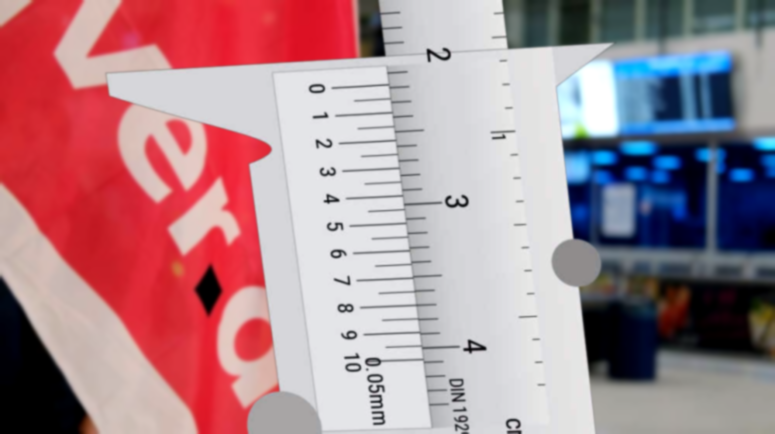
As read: 21.8 mm
